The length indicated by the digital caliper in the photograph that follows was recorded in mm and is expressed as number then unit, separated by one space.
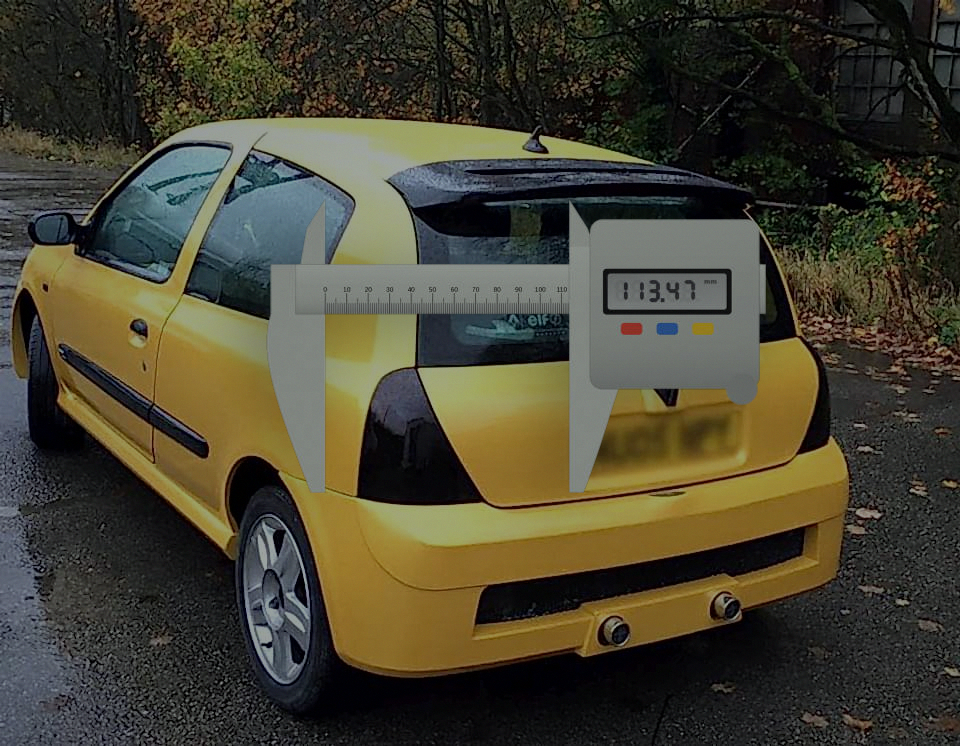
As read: 113.47 mm
